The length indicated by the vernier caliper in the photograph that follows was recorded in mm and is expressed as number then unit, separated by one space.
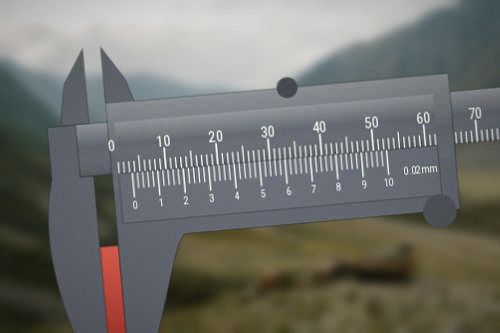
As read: 3.5 mm
